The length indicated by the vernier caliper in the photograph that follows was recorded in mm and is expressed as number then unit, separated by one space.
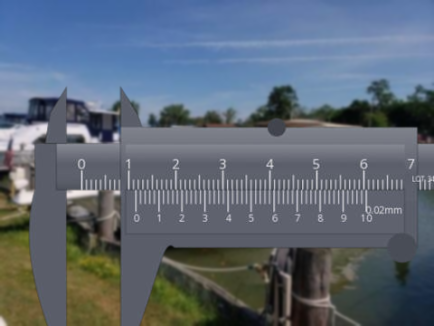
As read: 11.5 mm
